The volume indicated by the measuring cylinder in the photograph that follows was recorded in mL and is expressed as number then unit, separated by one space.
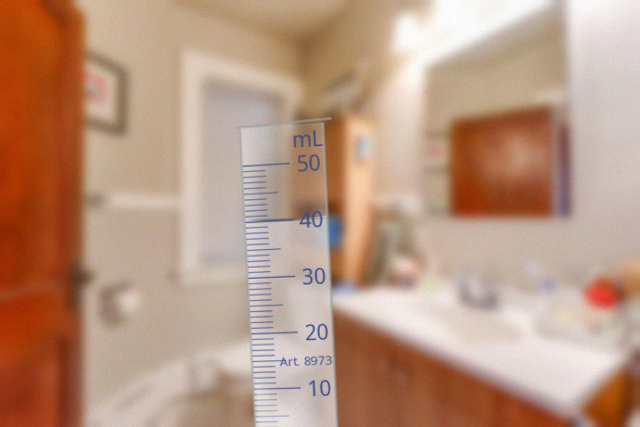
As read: 40 mL
